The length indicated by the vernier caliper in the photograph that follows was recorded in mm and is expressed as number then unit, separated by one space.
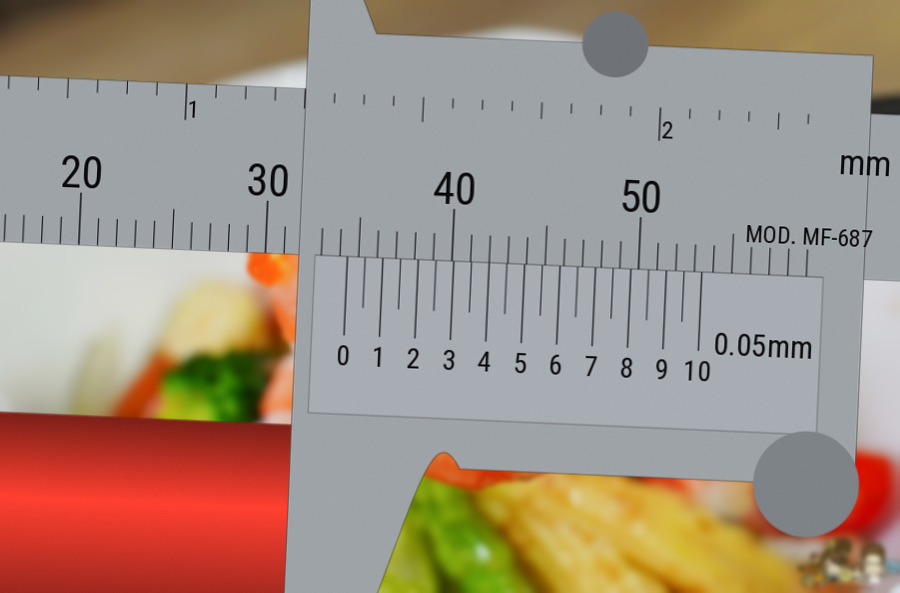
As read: 34.4 mm
